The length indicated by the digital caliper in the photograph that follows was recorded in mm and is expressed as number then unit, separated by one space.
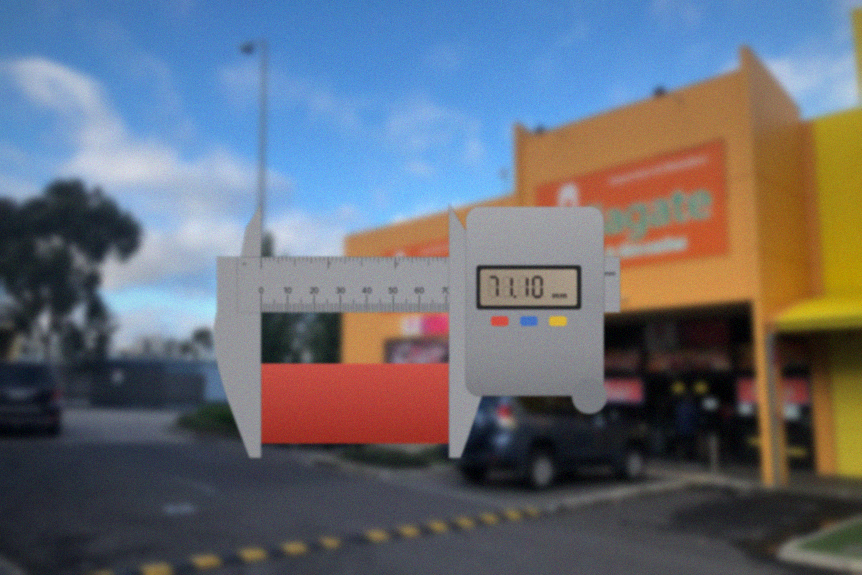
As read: 71.10 mm
